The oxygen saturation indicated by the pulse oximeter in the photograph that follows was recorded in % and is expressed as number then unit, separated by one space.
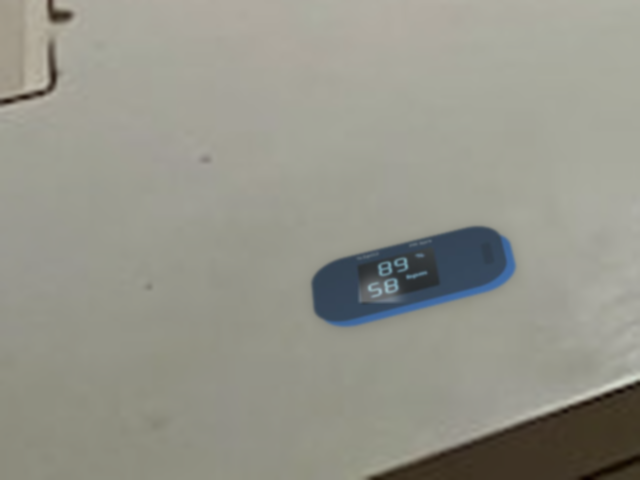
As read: 89 %
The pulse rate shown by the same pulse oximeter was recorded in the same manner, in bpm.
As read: 58 bpm
